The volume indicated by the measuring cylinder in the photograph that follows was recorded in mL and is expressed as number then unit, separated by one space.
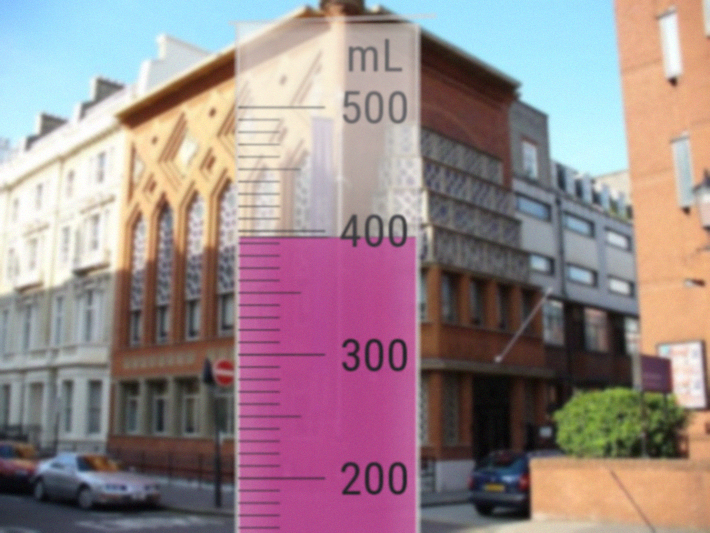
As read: 395 mL
